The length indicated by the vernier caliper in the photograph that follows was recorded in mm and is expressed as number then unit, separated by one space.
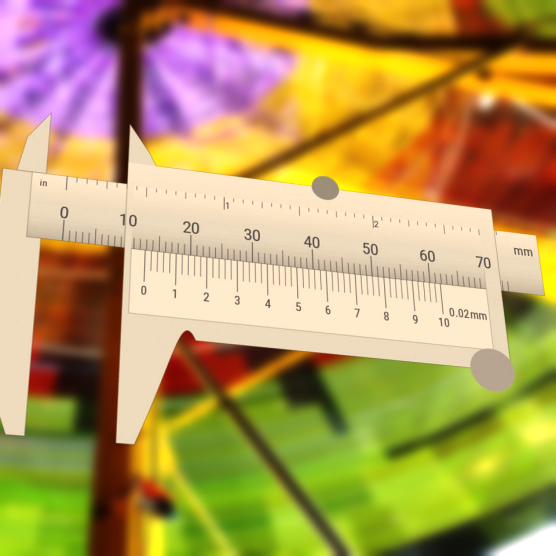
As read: 12.8 mm
